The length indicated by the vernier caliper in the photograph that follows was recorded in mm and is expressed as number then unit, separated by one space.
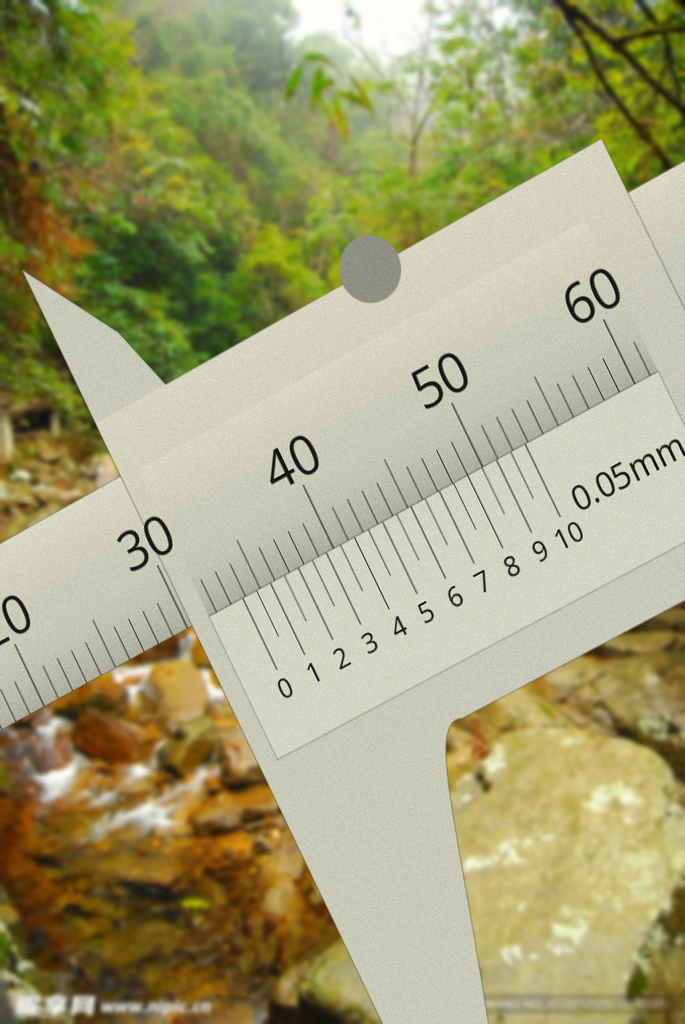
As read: 33.8 mm
